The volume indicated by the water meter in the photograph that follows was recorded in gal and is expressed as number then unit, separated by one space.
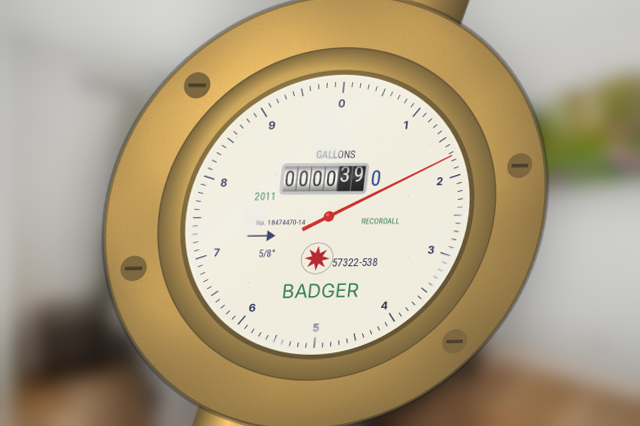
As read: 391.7 gal
